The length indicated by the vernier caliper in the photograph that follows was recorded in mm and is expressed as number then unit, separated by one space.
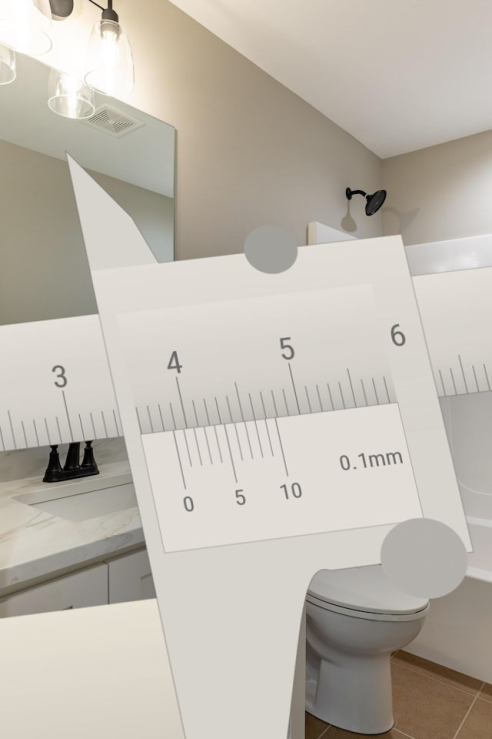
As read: 38.8 mm
